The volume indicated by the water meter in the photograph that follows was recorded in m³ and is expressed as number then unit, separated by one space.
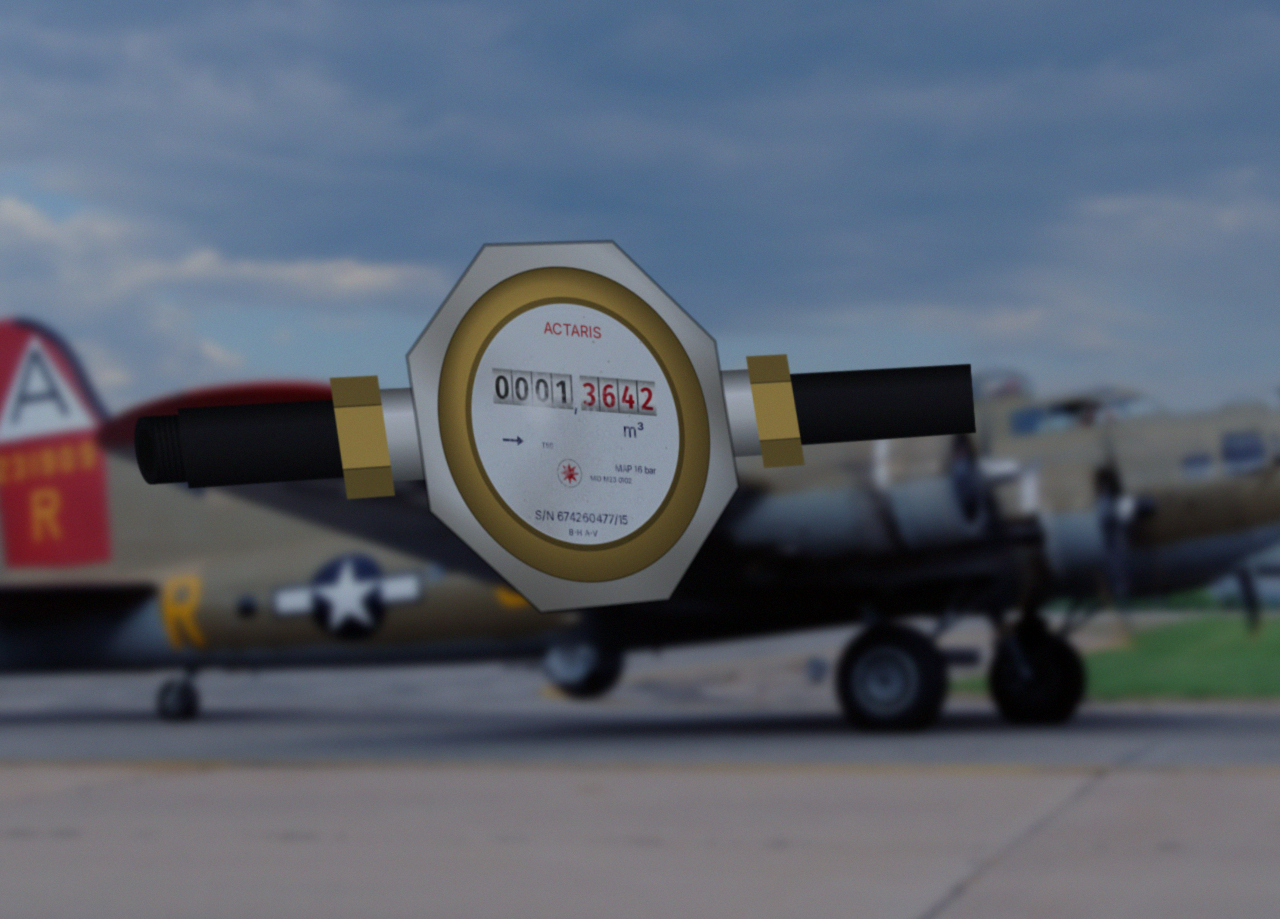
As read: 1.3642 m³
